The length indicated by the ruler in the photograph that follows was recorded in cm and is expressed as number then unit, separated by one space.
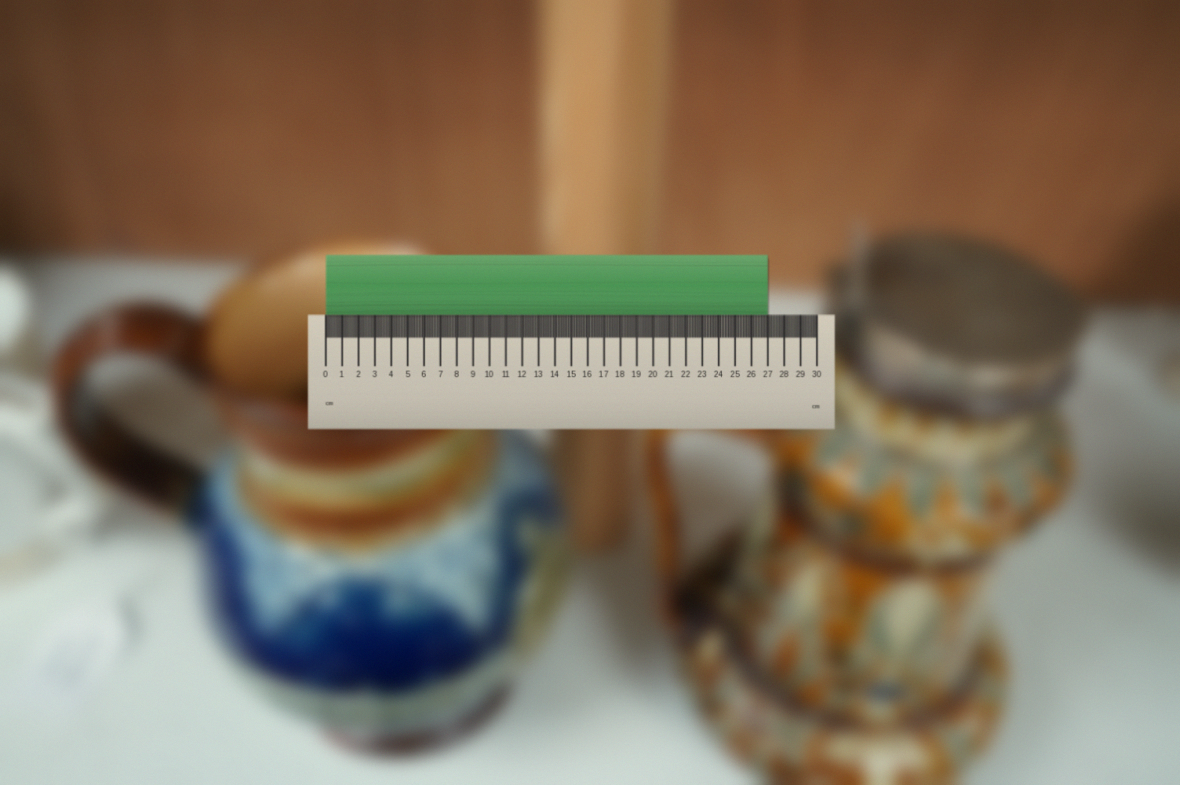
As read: 27 cm
